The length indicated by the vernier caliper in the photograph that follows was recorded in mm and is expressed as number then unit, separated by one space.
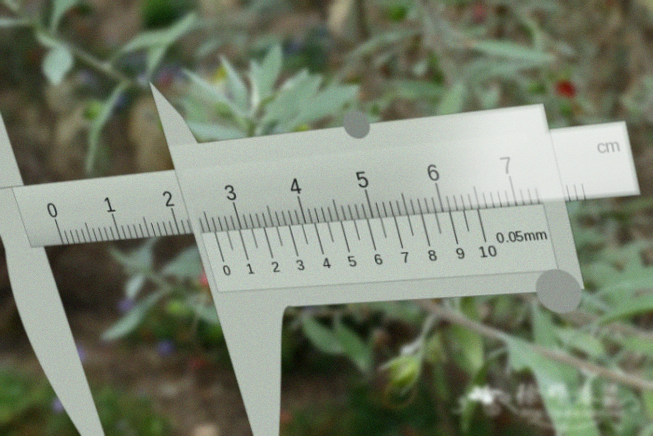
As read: 25.8 mm
